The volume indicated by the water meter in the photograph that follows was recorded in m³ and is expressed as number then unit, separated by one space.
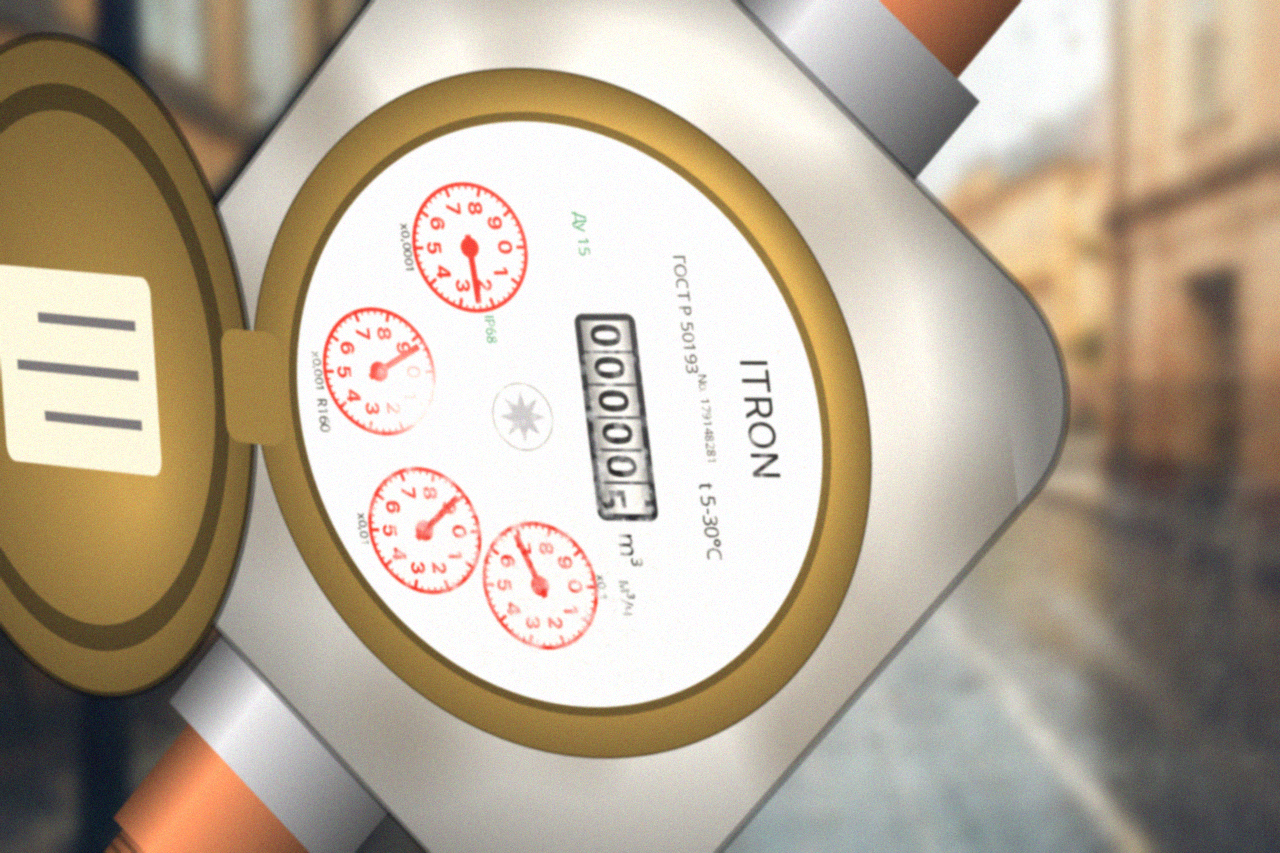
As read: 4.6892 m³
